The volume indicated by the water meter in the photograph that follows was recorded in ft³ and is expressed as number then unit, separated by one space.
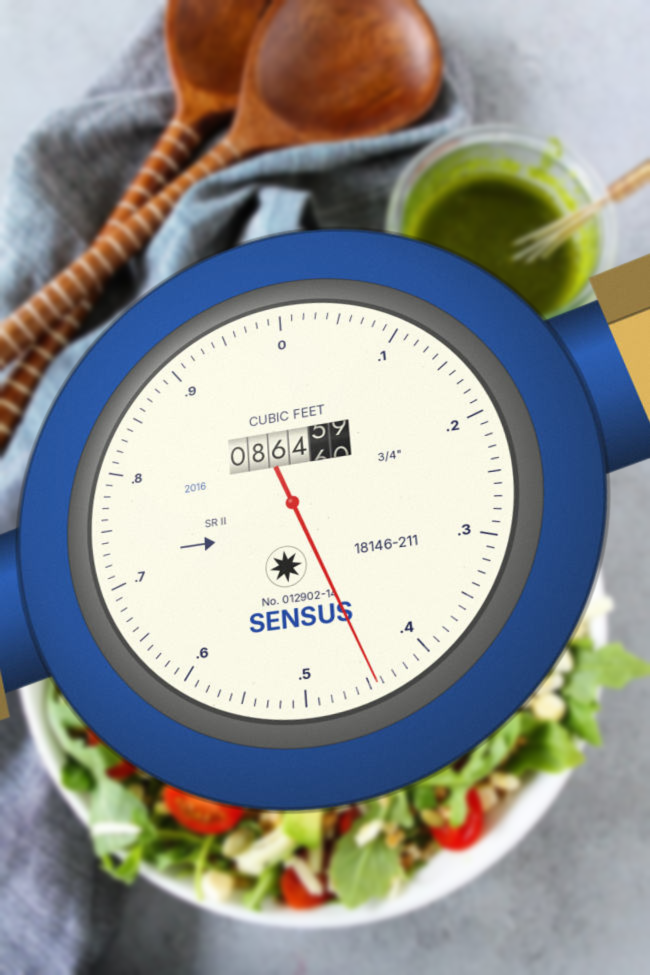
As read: 86459.44 ft³
